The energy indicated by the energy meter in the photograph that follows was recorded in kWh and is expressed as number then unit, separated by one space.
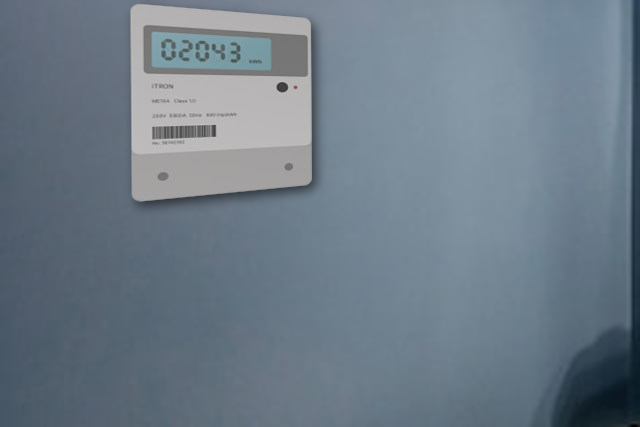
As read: 2043 kWh
